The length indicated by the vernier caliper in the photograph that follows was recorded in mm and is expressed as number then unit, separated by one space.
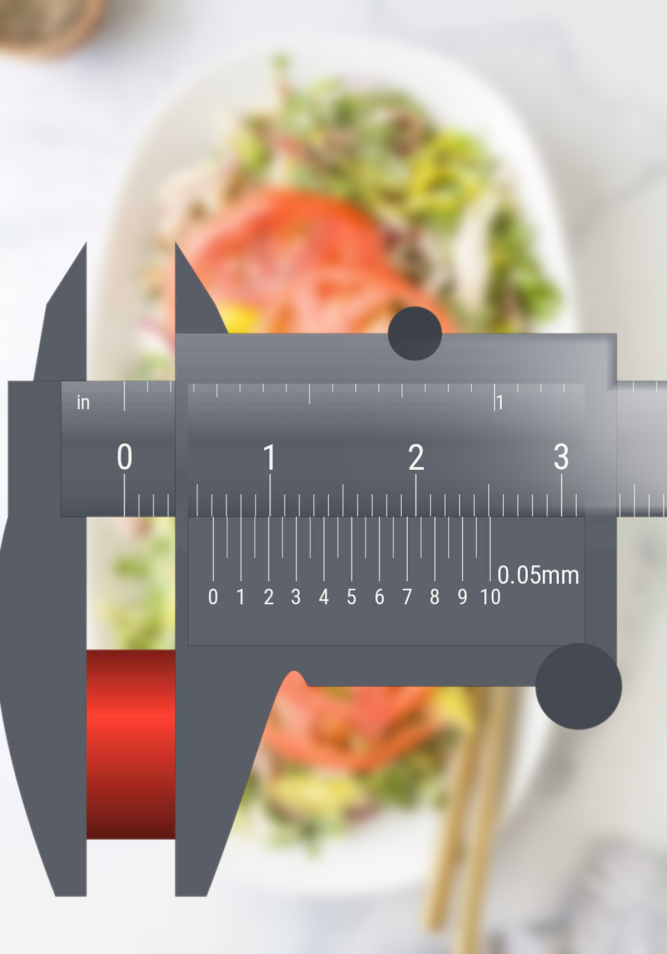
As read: 6.1 mm
